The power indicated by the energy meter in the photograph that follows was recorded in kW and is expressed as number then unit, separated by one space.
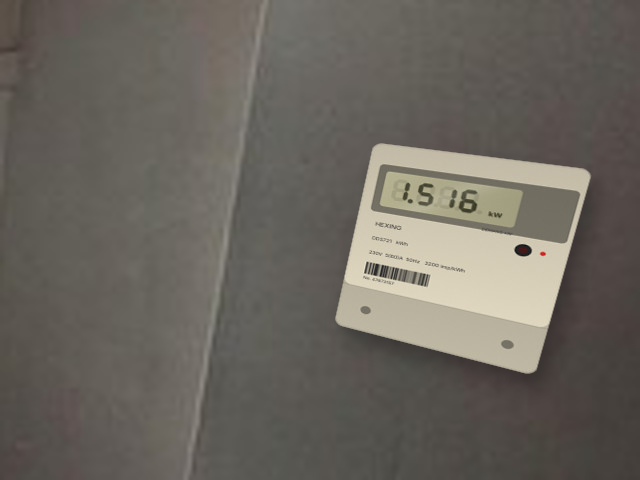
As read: 1.516 kW
